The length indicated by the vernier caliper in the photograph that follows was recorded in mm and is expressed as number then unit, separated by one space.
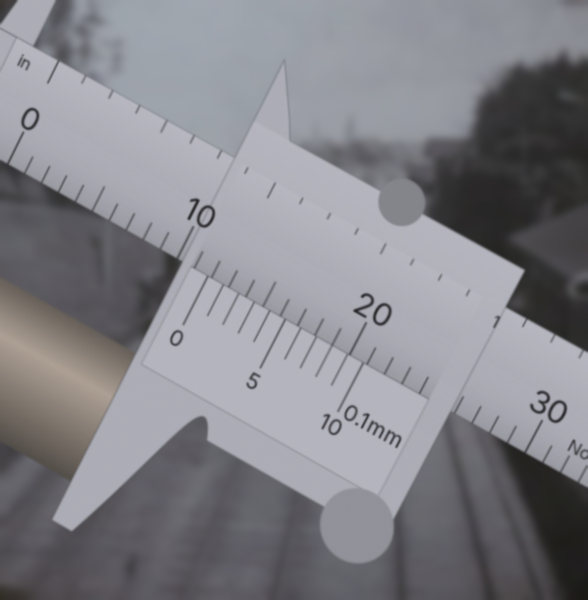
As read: 11.8 mm
